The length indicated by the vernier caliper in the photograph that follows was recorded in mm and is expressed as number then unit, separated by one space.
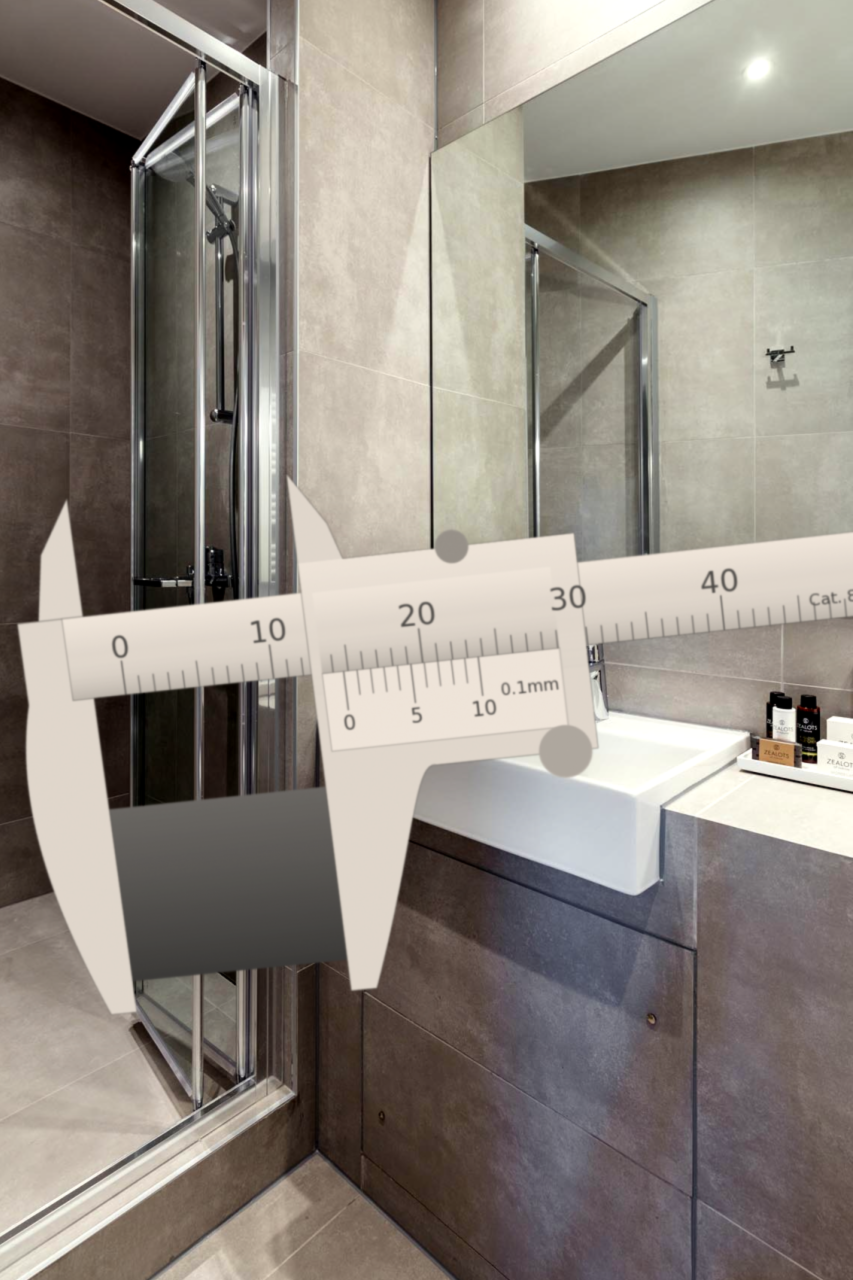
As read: 14.7 mm
